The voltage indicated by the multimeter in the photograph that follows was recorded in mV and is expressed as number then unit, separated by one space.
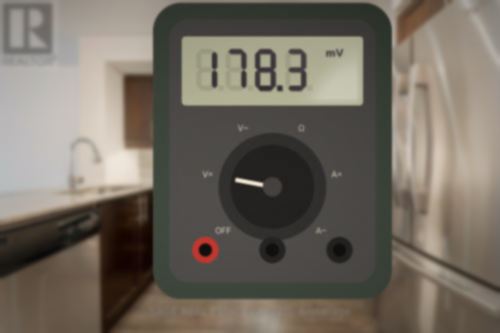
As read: 178.3 mV
